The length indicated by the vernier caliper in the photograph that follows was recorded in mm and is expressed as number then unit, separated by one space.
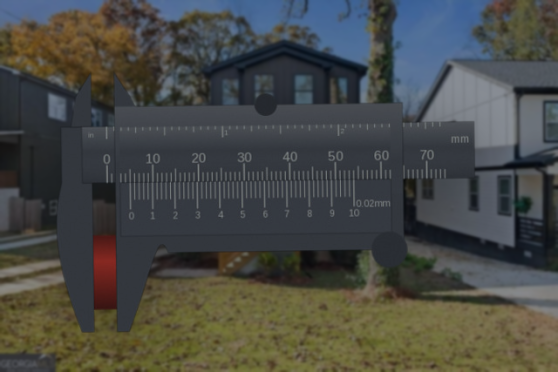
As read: 5.0 mm
